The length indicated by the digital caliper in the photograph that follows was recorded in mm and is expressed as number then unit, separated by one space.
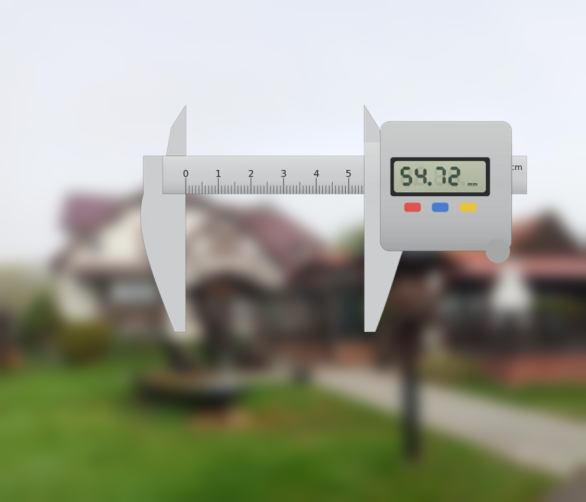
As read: 54.72 mm
